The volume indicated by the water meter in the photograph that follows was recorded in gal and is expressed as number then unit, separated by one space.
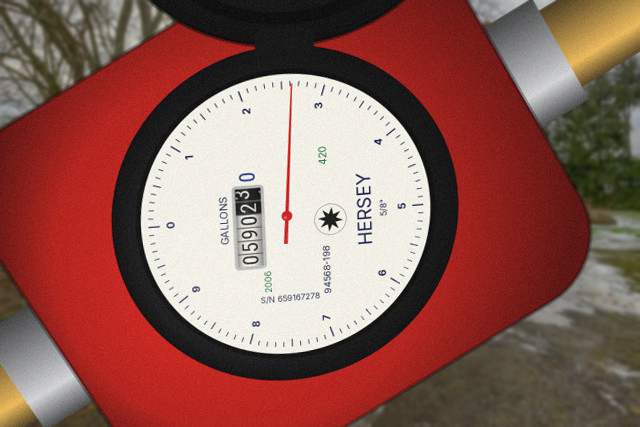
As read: 590232.6 gal
